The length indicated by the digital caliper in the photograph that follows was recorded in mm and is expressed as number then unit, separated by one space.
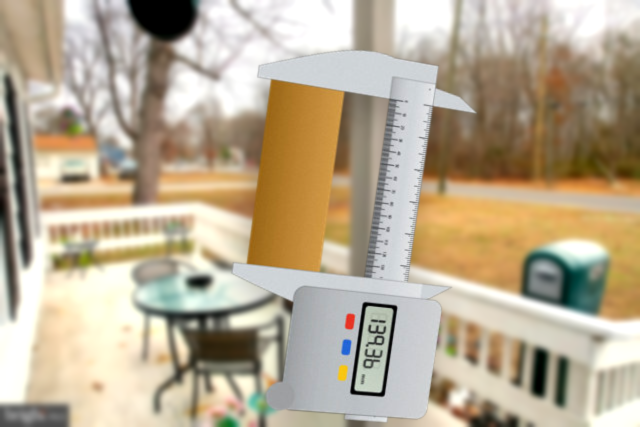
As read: 139.36 mm
